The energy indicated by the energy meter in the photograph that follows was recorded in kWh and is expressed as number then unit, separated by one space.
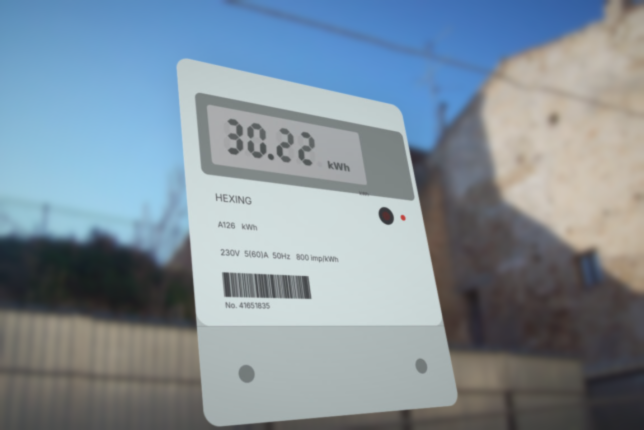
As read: 30.22 kWh
